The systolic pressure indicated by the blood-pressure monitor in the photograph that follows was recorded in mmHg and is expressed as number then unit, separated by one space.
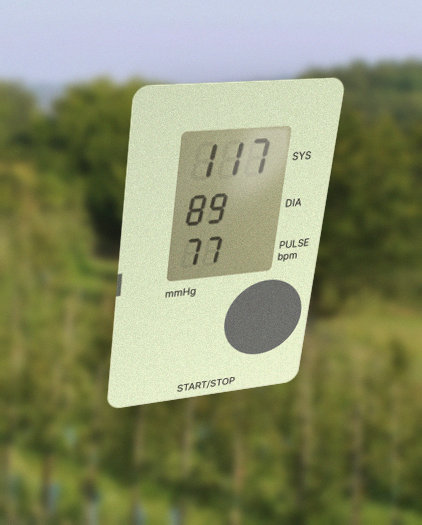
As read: 117 mmHg
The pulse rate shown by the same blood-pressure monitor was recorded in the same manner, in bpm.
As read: 77 bpm
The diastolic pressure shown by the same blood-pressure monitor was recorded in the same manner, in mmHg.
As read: 89 mmHg
